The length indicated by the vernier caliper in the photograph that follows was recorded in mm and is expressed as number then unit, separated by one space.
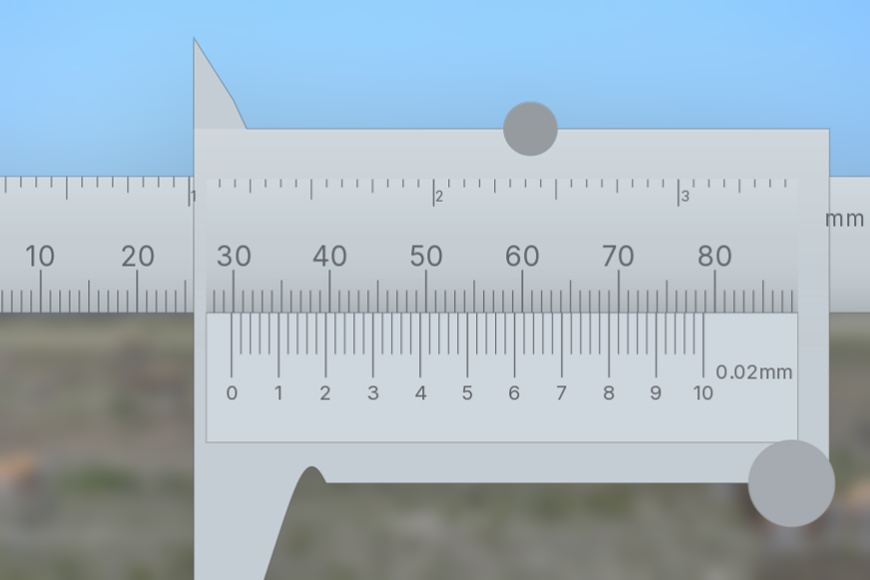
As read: 29.8 mm
